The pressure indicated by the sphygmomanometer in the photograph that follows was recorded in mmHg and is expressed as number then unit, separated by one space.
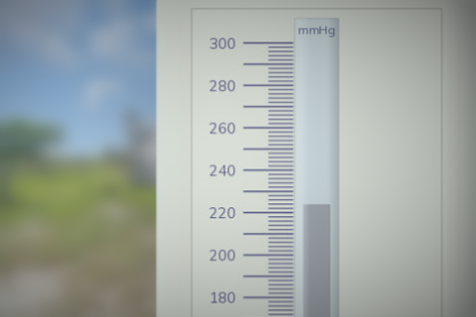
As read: 224 mmHg
